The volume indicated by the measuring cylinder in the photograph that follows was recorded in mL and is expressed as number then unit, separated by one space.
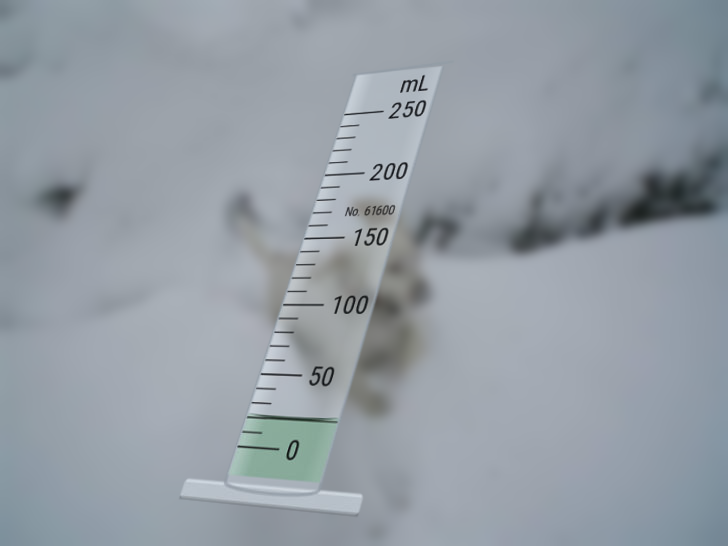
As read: 20 mL
